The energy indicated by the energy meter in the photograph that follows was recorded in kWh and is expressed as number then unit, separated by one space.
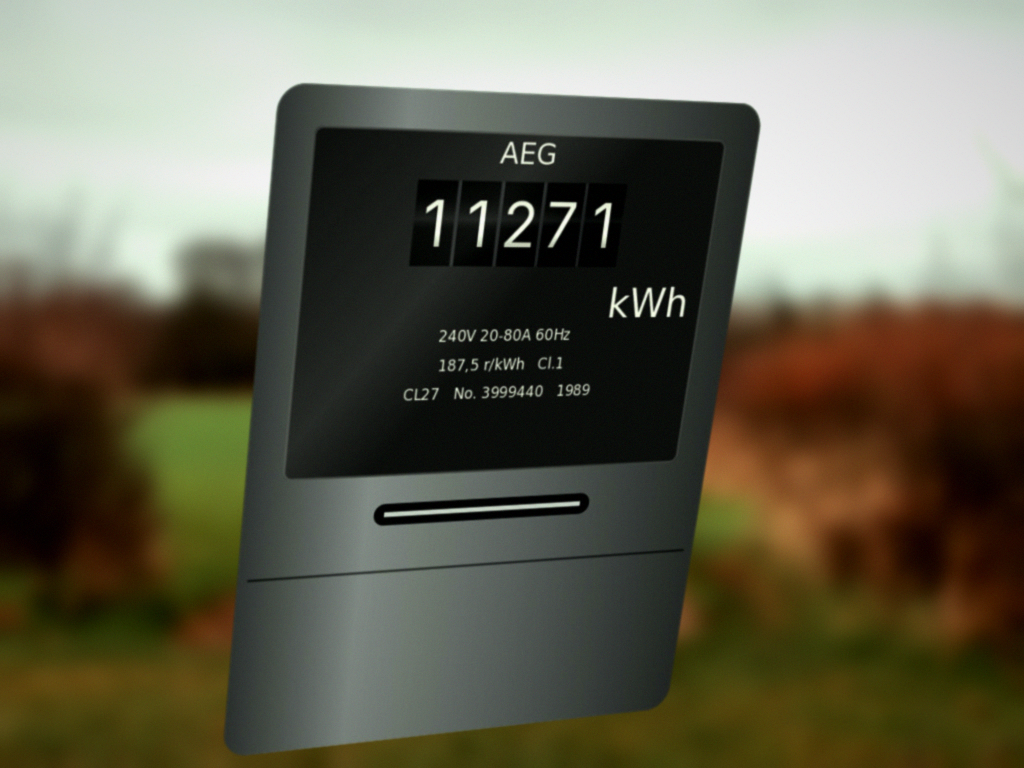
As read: 11271 kWh
